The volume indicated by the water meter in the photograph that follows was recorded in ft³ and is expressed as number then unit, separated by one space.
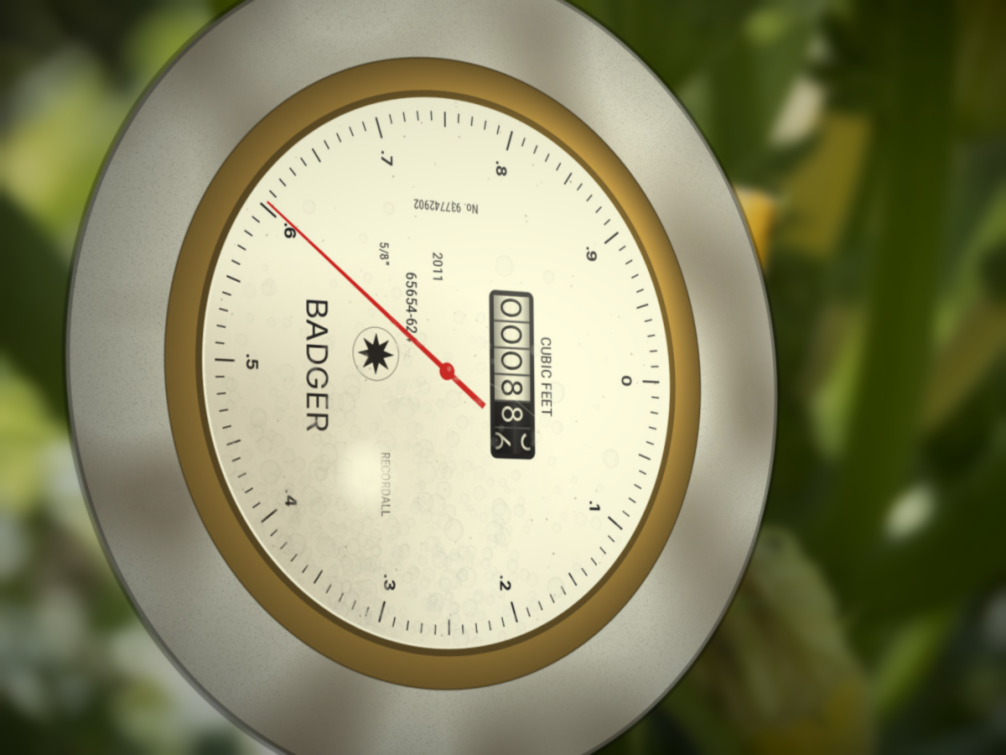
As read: 885.60 ft³
